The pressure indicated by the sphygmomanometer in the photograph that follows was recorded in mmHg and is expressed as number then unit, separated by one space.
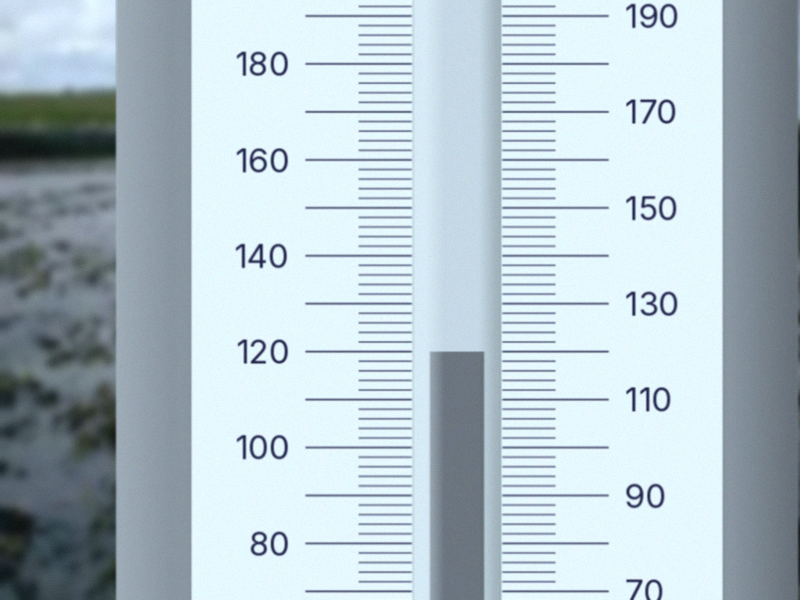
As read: 120 mmHg
